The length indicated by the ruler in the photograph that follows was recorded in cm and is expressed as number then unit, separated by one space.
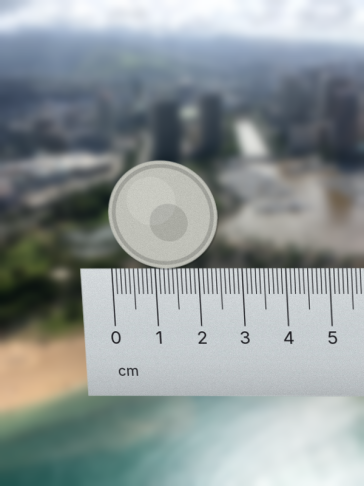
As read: 2.5 cm
